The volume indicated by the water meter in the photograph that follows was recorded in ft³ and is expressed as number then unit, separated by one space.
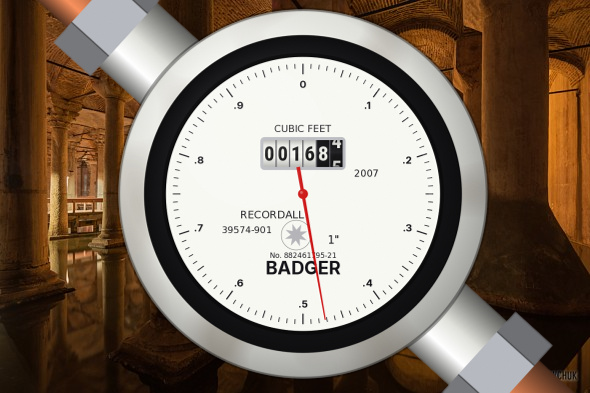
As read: 1684.47 ft³
